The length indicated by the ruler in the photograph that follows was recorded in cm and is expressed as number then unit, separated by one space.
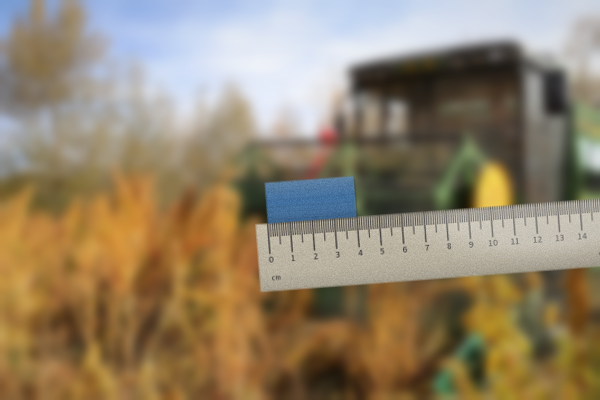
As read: 4 cm
